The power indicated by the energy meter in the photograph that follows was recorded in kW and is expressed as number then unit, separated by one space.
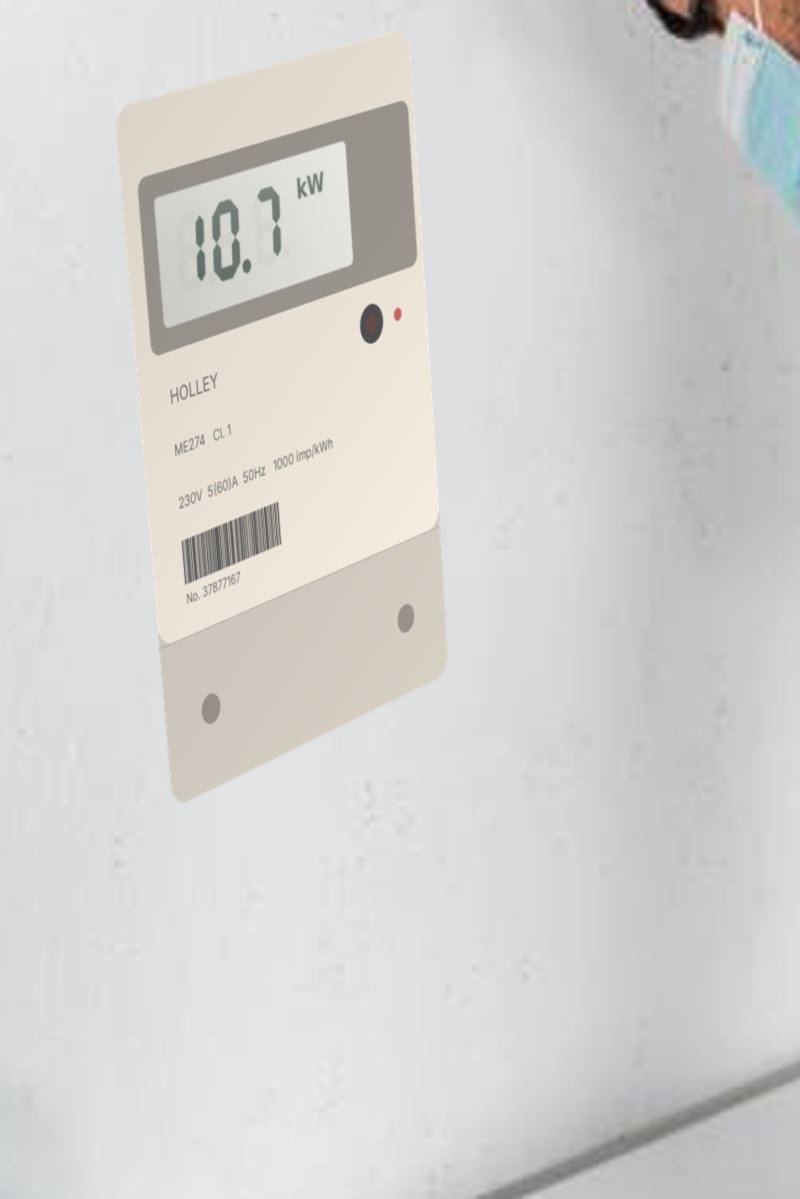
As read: 10.7 kW
